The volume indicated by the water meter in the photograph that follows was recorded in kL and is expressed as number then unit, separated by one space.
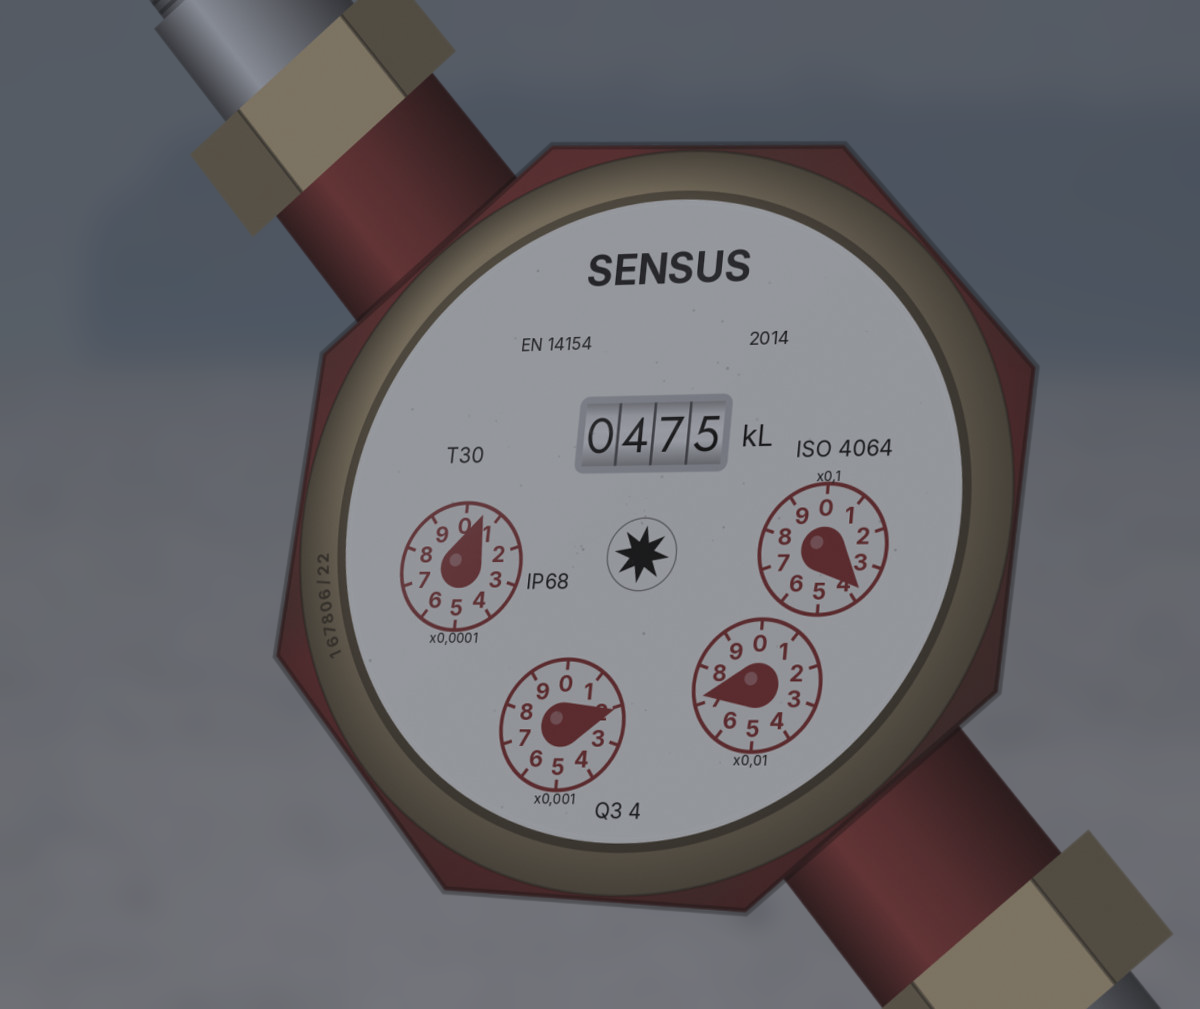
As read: 475.3720 kL
